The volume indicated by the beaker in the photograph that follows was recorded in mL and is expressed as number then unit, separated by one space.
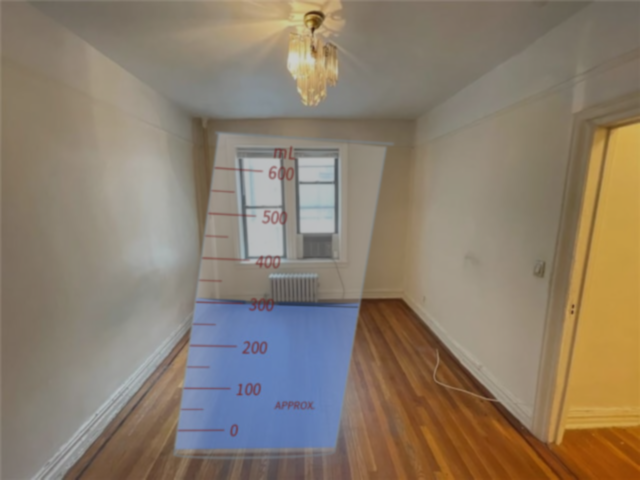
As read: 300 mL
